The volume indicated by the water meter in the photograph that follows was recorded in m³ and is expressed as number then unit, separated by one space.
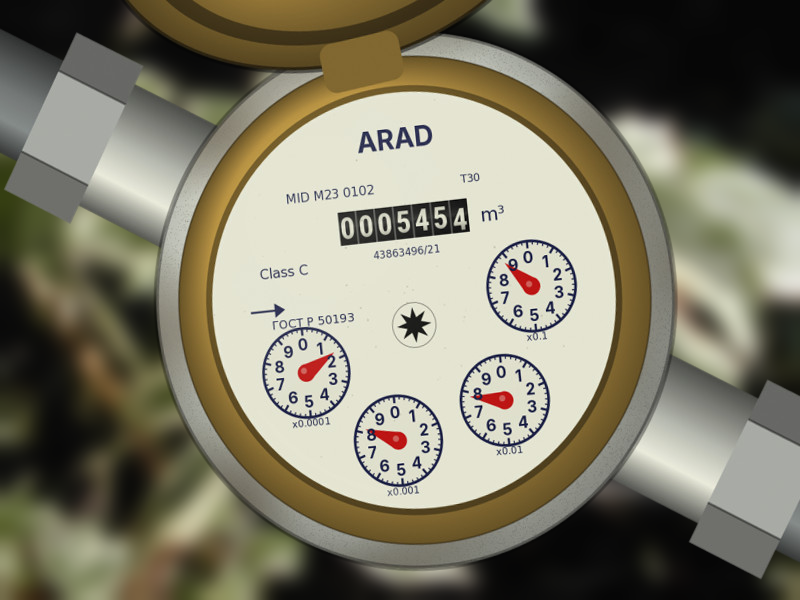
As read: 5453.8781 m³
